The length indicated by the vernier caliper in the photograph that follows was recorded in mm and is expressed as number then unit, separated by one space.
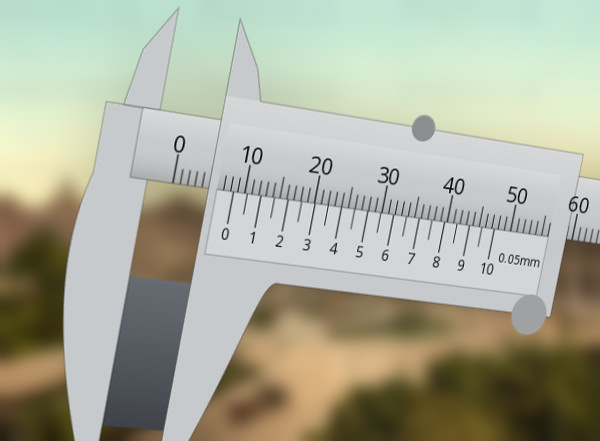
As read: 8.4 mm
